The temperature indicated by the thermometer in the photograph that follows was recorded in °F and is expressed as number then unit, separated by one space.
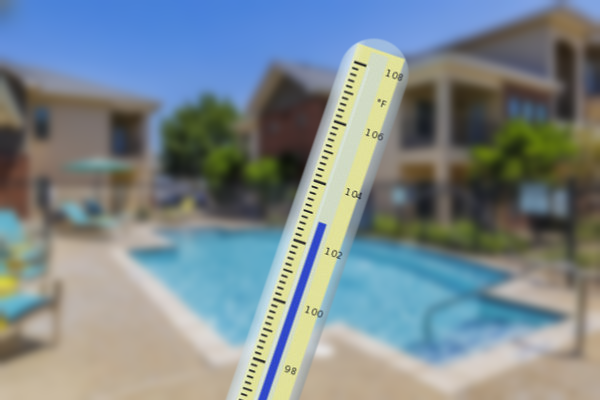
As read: 102.8 °F
